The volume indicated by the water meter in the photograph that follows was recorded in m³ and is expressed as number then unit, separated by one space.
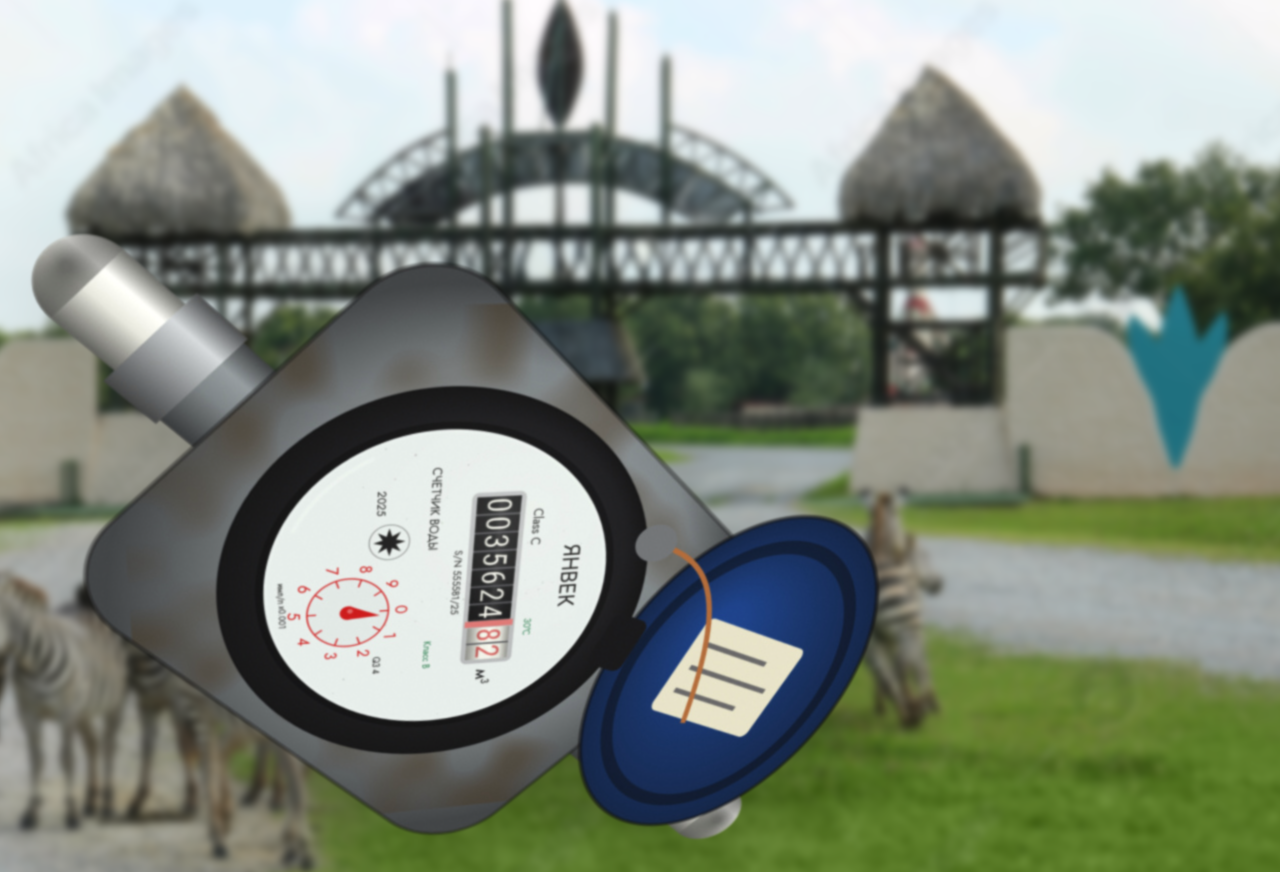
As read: 35624.820 m³
